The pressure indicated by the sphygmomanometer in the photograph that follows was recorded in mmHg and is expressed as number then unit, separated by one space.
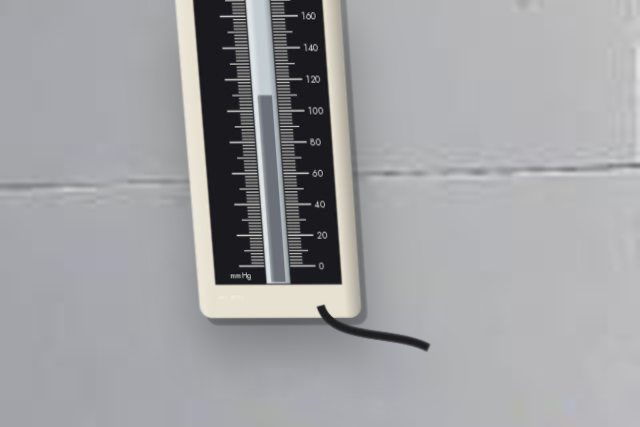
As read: 110 mmHg
